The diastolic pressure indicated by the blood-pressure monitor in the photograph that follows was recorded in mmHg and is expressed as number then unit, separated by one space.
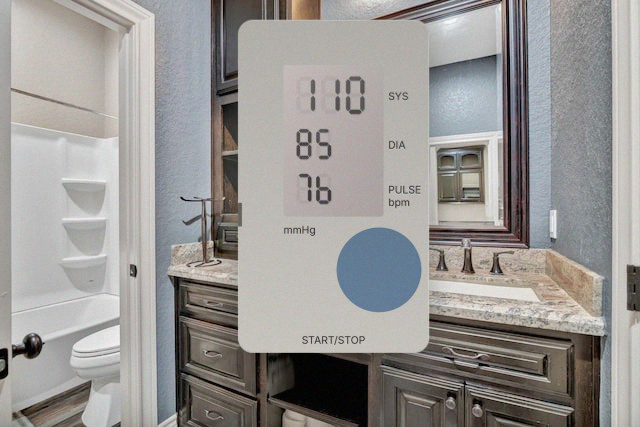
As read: 85 mmHg
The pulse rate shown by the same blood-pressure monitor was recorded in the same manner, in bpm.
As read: 76 bpm
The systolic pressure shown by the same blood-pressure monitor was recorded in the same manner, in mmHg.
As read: 110 mmHg
